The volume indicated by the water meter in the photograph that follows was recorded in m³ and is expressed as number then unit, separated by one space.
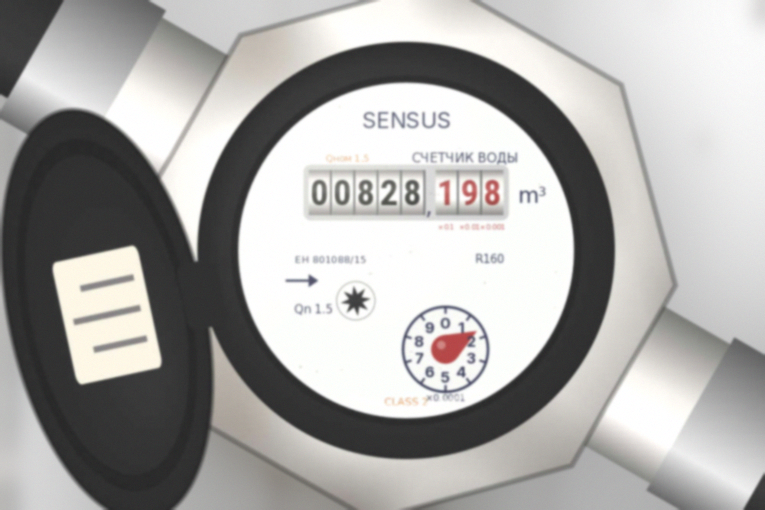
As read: 828.1981 m³
